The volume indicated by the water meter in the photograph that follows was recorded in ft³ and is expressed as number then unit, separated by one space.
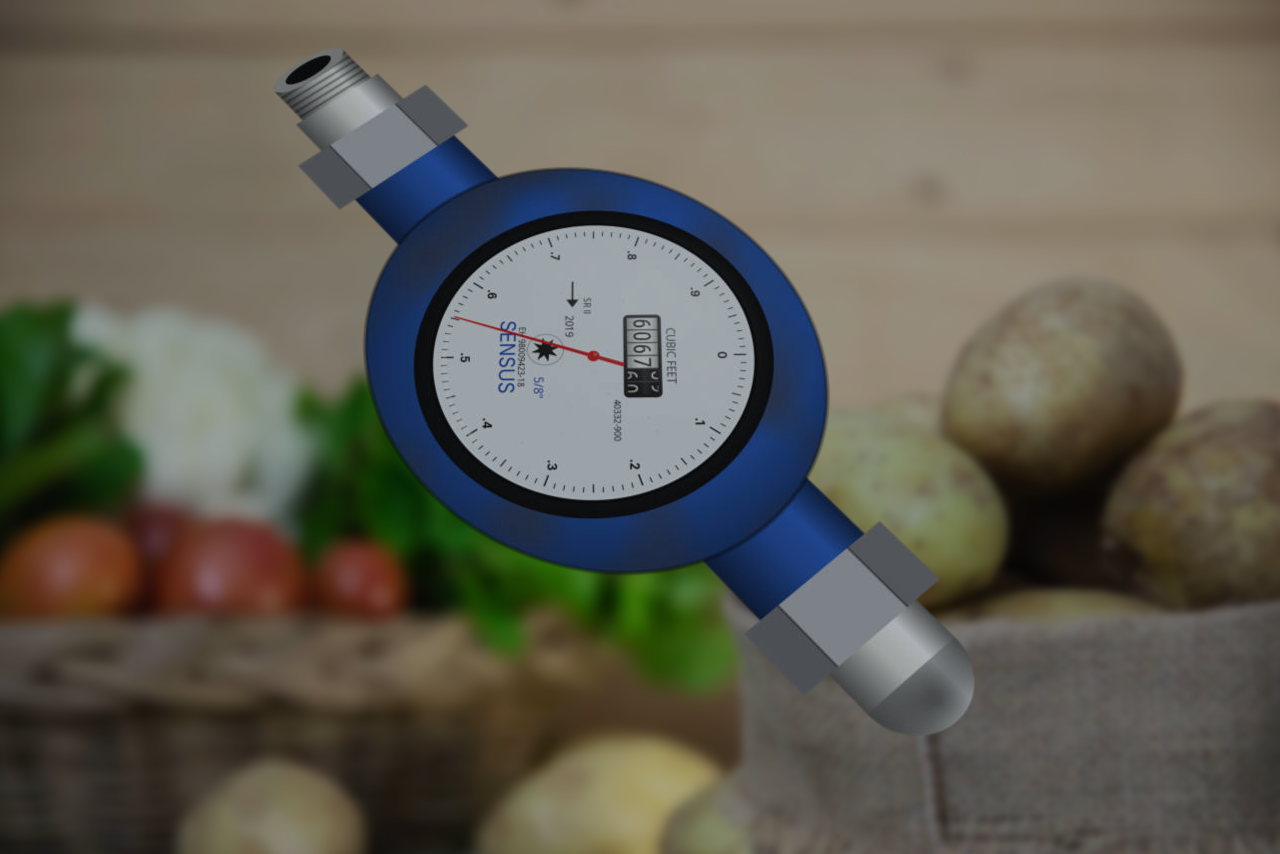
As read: 606759.55 ft³
